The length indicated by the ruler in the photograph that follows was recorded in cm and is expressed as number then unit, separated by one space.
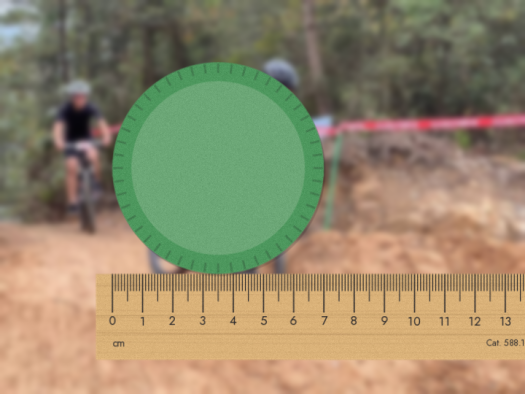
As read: 7 cm
